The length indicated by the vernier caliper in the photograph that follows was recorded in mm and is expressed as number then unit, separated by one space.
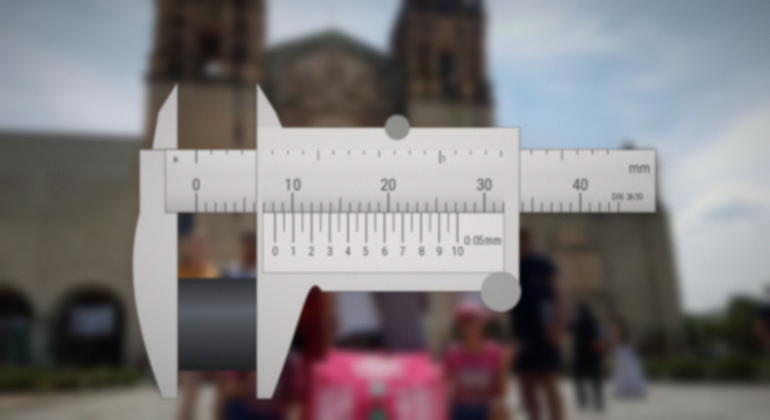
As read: 8.2 mm
